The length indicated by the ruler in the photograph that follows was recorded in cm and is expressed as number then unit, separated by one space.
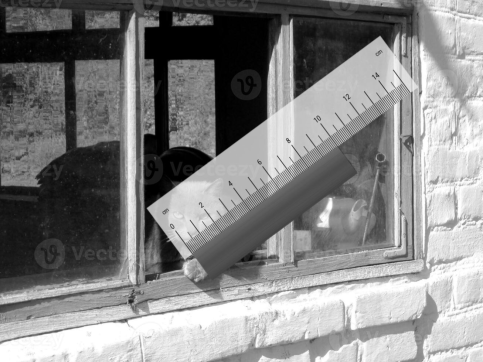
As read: 10 cm
